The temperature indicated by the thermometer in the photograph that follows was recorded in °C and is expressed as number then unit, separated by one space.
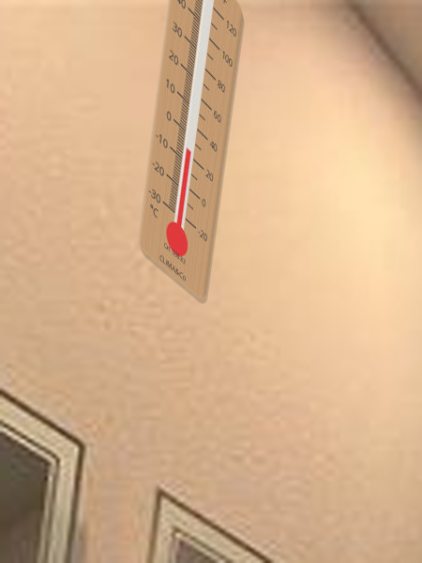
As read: -5 °C
